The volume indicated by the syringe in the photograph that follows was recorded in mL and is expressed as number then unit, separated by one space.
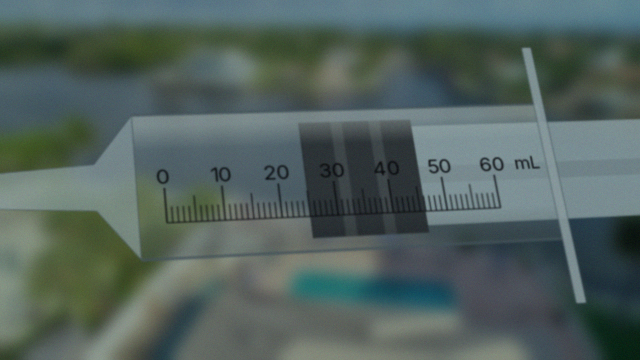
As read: 25 mL
